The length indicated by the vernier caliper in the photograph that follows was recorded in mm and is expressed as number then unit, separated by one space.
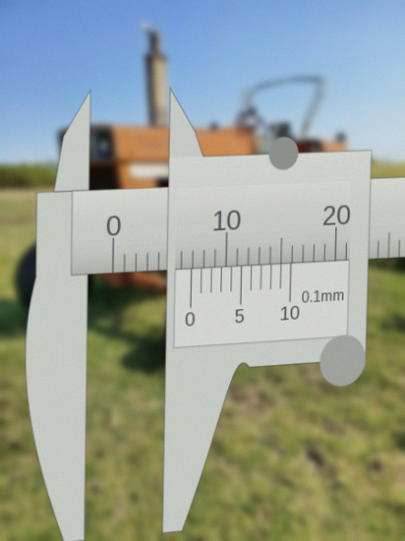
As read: 6.9 mm
